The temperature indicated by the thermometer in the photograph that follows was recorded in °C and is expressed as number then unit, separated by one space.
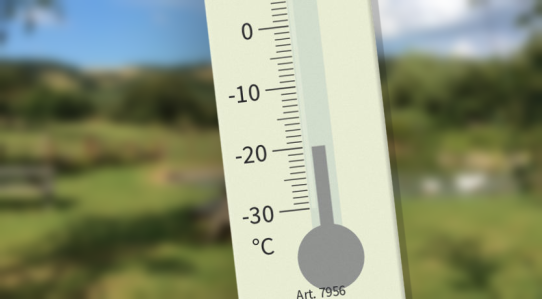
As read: -20 °C
